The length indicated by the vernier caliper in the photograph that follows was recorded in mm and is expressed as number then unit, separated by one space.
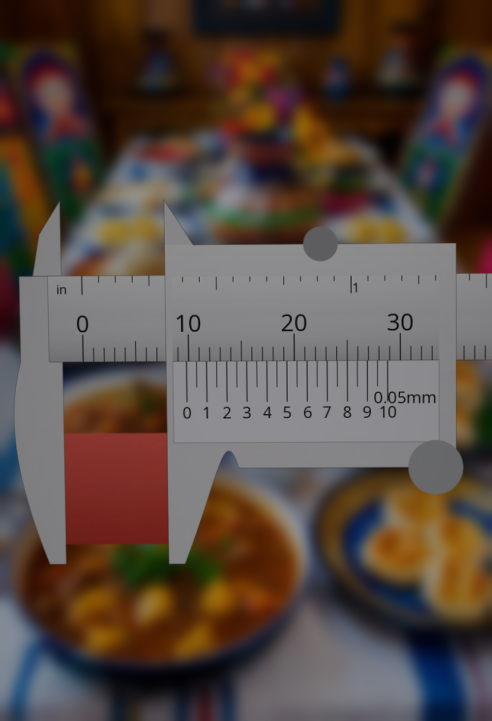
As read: 9.8 mm
